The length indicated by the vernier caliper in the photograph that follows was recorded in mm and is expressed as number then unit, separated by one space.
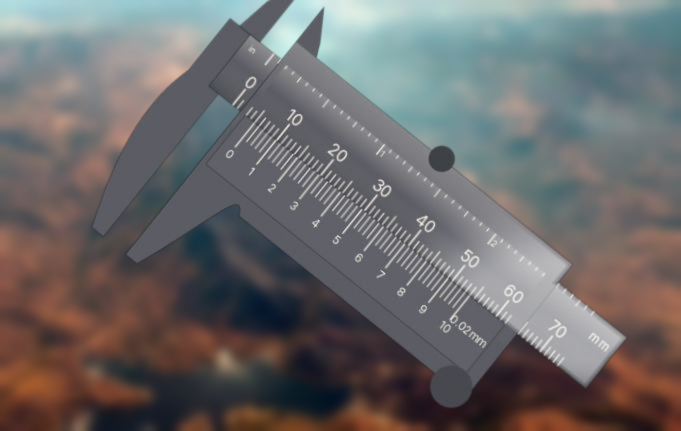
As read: 5.0 mm
